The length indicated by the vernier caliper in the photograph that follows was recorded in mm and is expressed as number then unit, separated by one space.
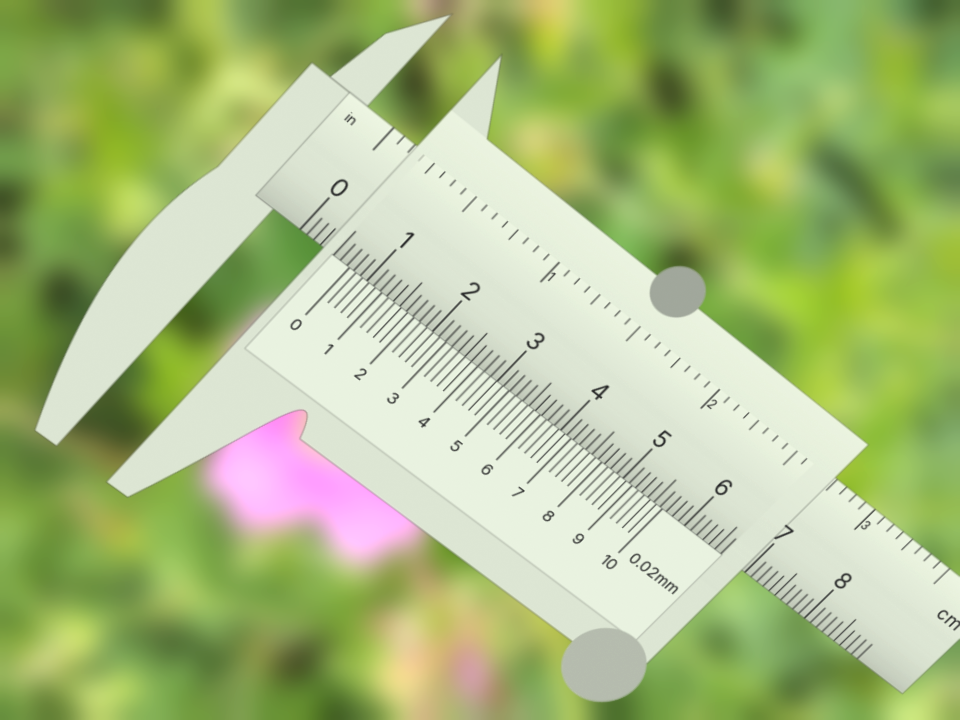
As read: 7.4 mm
